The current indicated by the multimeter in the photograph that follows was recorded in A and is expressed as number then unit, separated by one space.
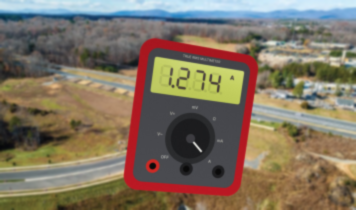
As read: 1.274 A
